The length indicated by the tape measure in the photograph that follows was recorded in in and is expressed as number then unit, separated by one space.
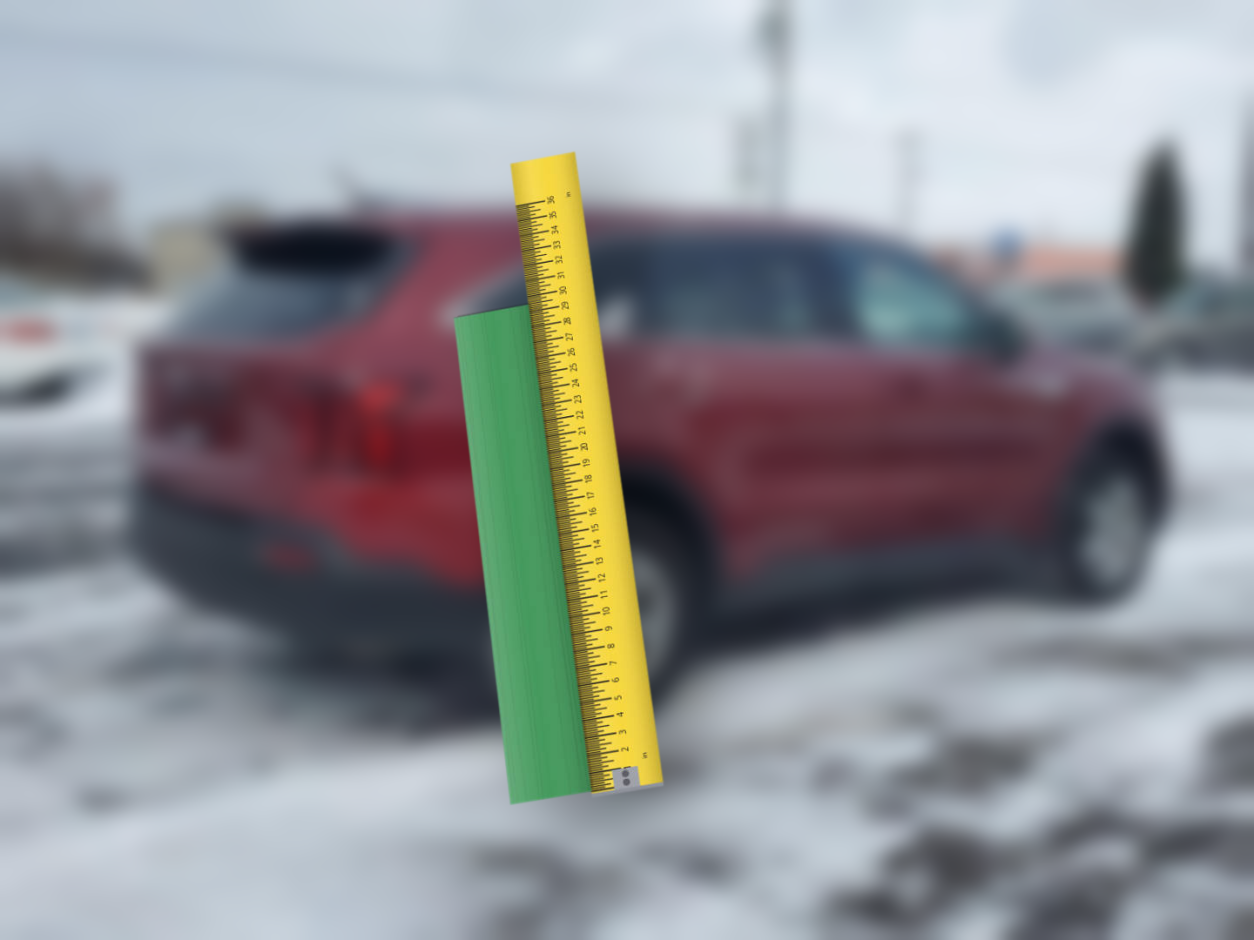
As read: 29.5 in
